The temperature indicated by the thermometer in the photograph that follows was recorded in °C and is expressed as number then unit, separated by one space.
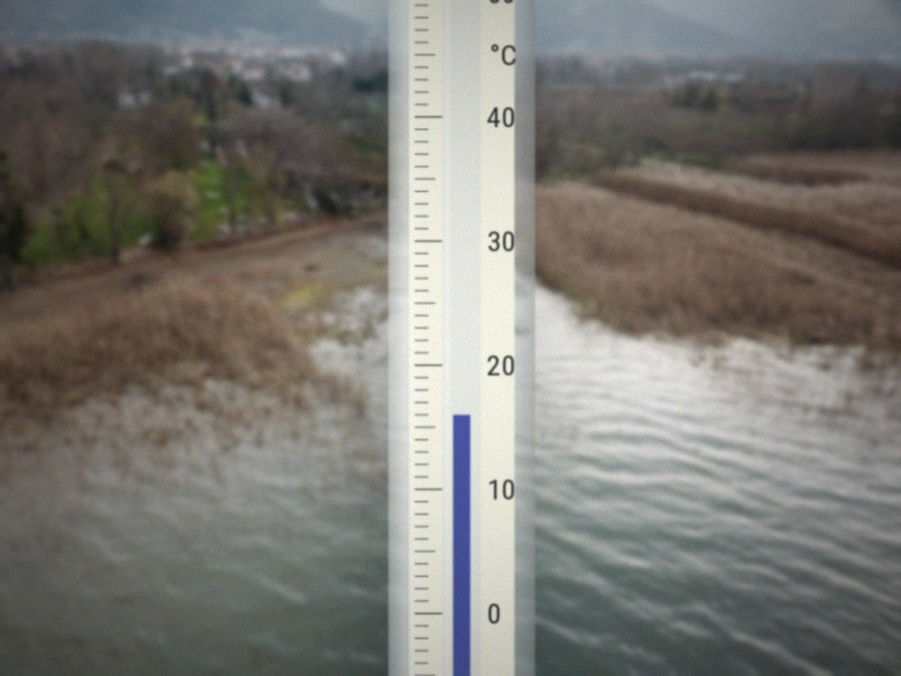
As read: 16 °C
